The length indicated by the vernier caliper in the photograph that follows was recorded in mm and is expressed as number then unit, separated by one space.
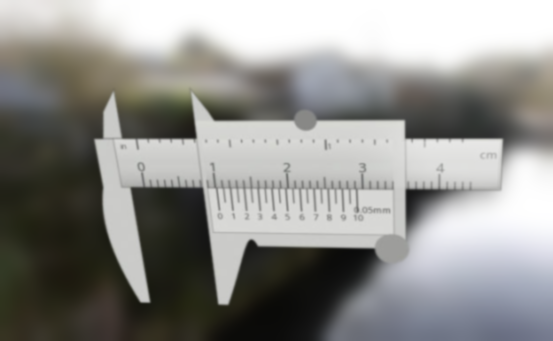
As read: 10.2 mm
